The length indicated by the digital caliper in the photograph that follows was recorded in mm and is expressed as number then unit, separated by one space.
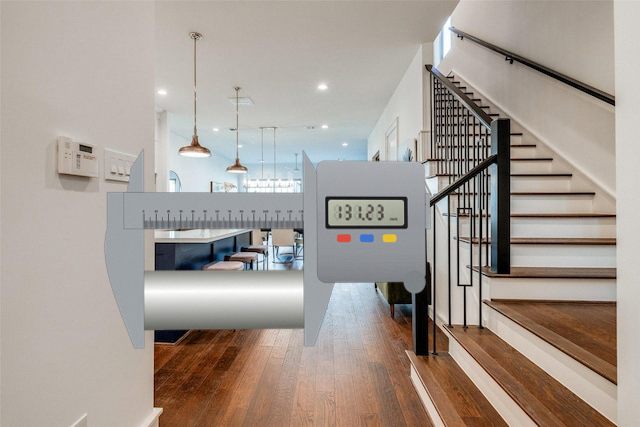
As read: 131.23 mm
